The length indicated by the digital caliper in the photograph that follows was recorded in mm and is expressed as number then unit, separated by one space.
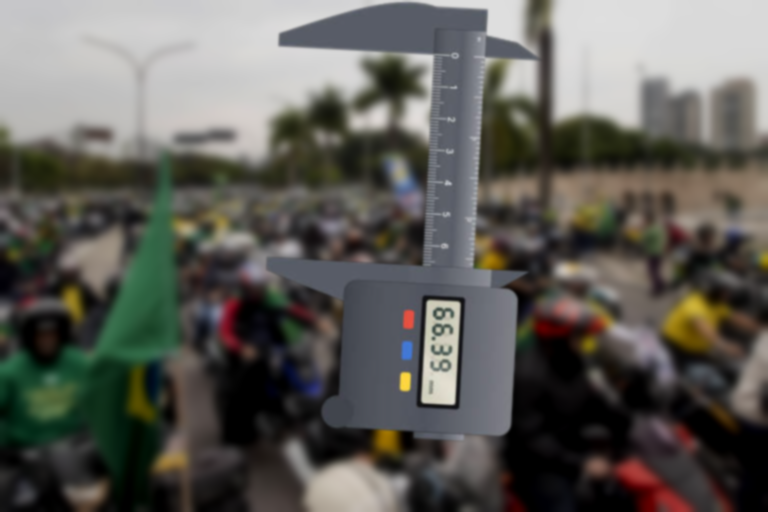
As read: 66.39 mm
